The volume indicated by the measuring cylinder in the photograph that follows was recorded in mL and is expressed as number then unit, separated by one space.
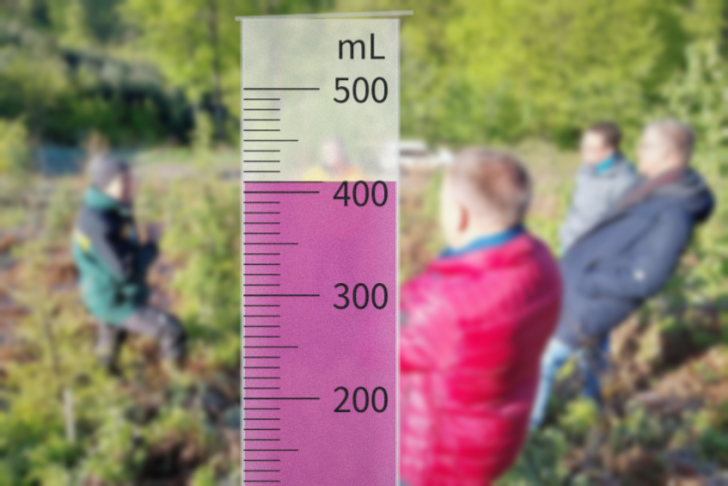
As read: 410 mL
